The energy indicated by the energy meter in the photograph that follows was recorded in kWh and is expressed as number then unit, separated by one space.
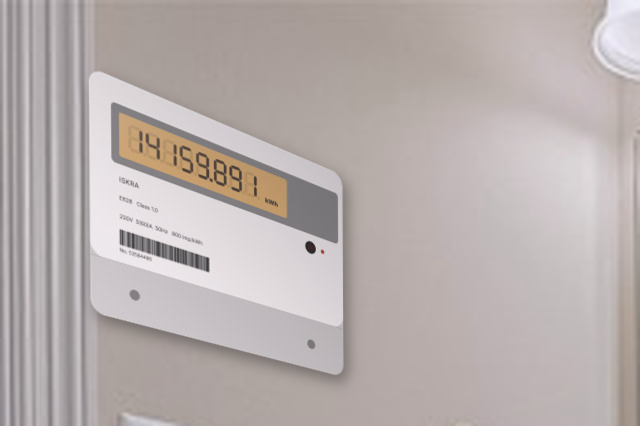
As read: 14159.891 kWh
